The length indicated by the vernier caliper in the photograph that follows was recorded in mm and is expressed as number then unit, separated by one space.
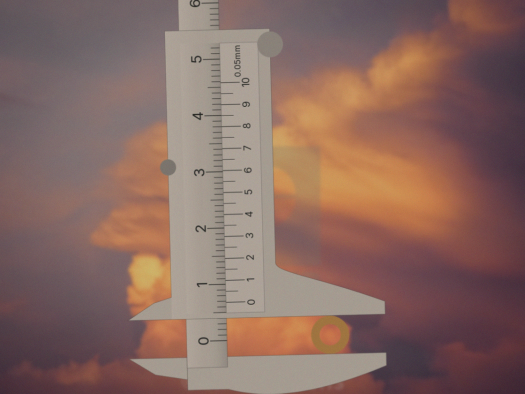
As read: 6.8 mm
